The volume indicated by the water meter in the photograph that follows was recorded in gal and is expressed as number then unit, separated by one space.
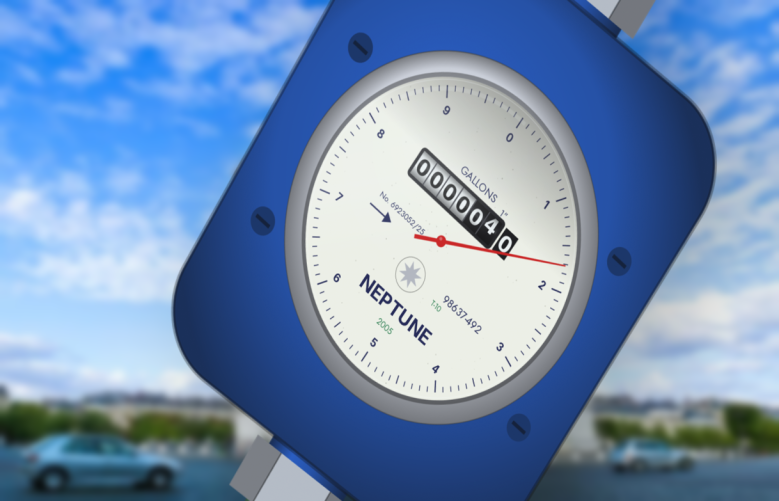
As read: 41.7 gal
